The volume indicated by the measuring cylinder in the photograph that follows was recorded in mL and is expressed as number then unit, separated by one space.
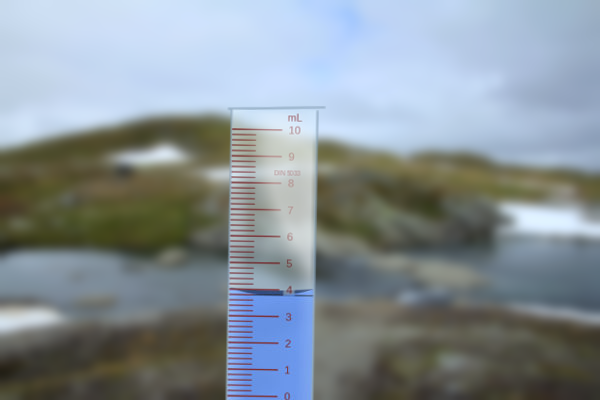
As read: 3.8 mL
